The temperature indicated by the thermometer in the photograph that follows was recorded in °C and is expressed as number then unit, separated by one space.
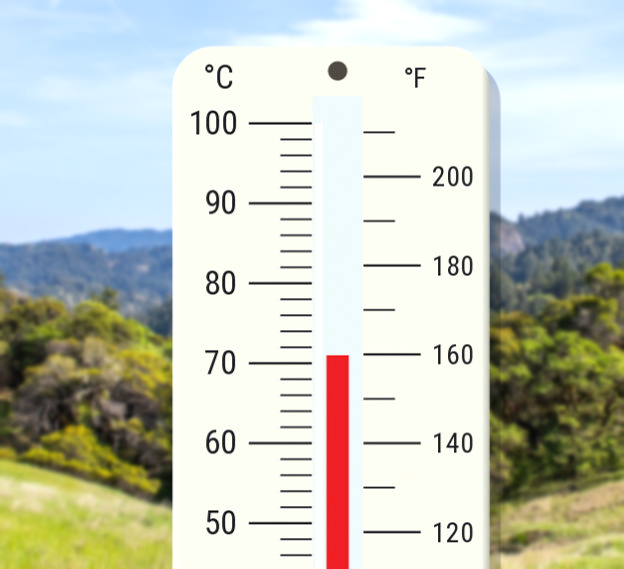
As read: 71 °C
